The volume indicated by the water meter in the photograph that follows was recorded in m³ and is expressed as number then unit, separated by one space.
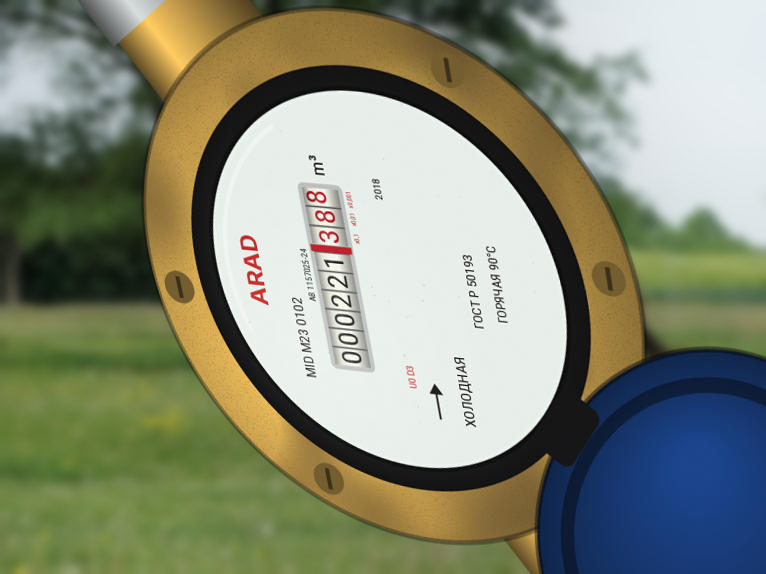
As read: 221.388 m³
